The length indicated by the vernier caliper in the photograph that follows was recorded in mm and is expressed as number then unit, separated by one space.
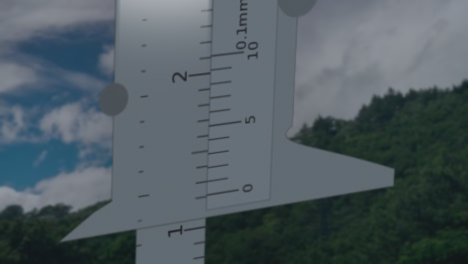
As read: 12.1 mm
